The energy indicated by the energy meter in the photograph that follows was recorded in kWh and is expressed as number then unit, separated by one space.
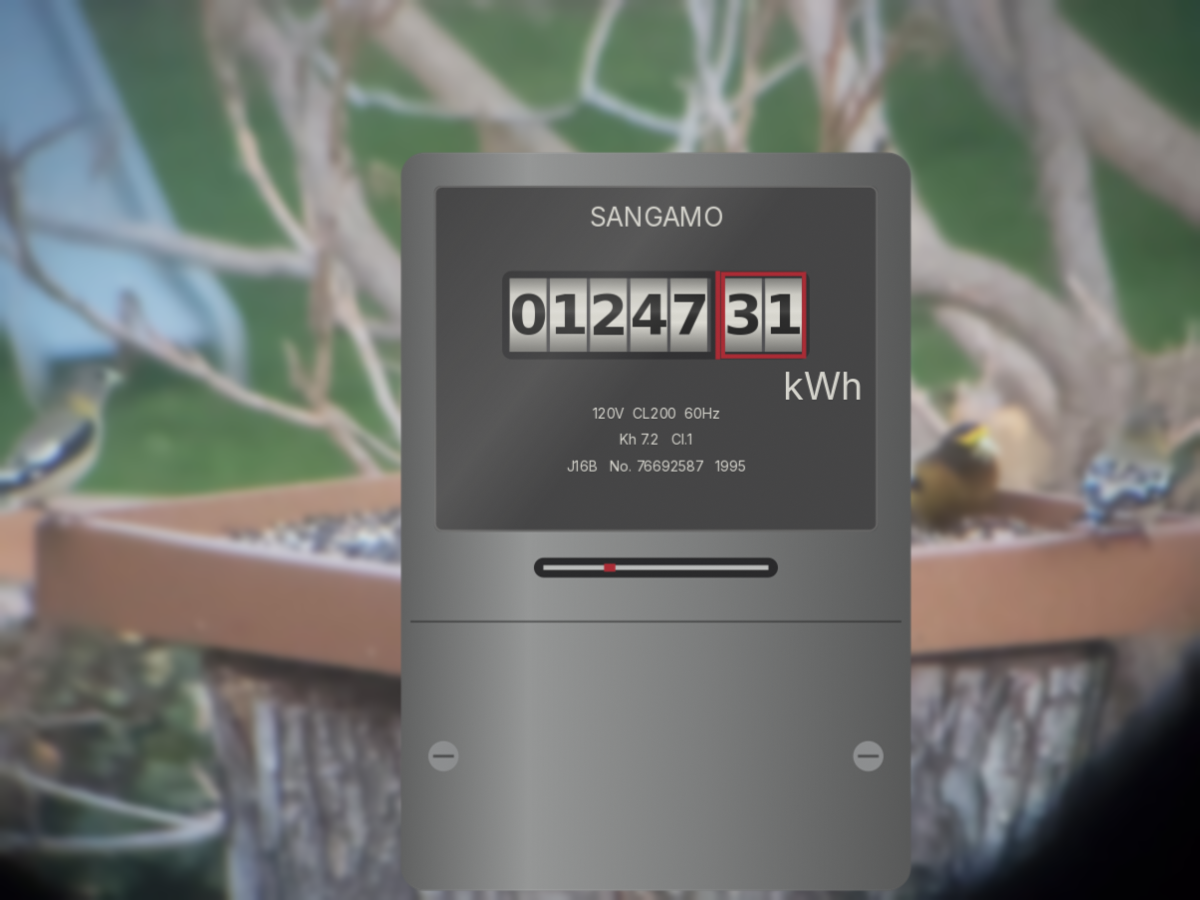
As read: 1247.31 kWh
